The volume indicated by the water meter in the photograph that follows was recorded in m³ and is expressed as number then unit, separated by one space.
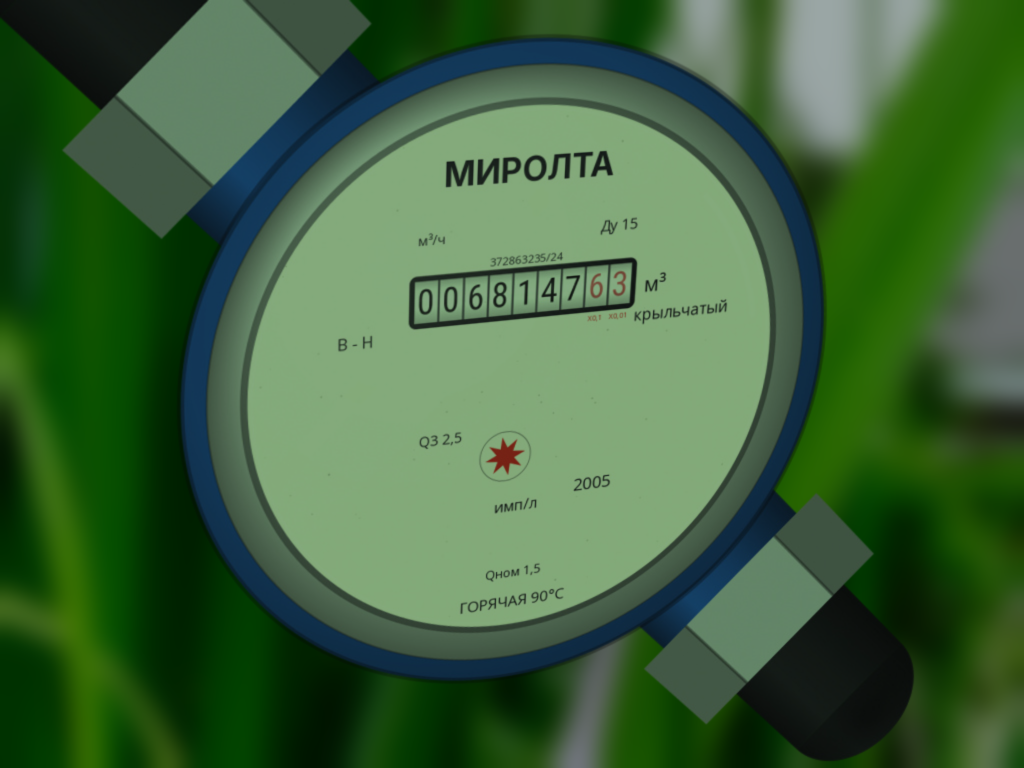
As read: 68147.63 m³
